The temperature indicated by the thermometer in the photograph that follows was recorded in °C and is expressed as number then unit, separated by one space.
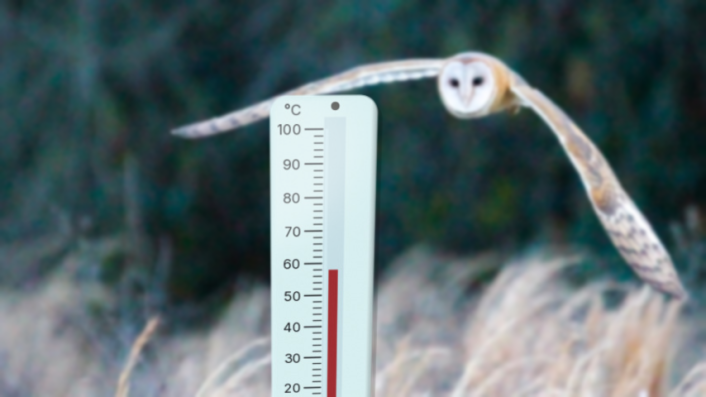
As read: 58 °C
